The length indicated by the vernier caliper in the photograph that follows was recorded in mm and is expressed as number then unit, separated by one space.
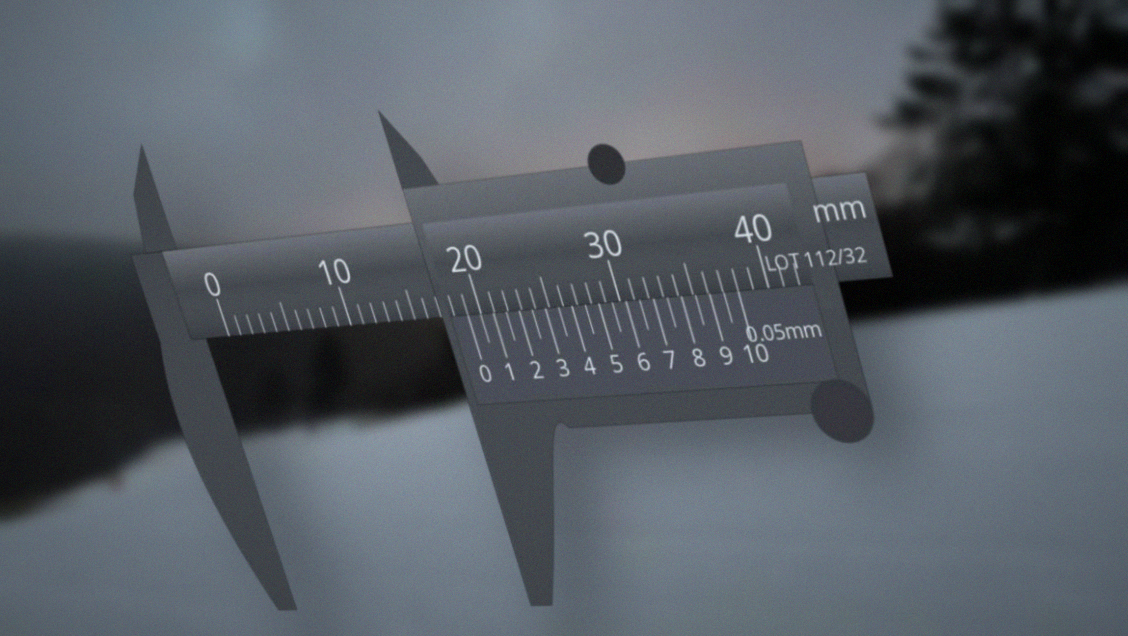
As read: 19.0 mm
